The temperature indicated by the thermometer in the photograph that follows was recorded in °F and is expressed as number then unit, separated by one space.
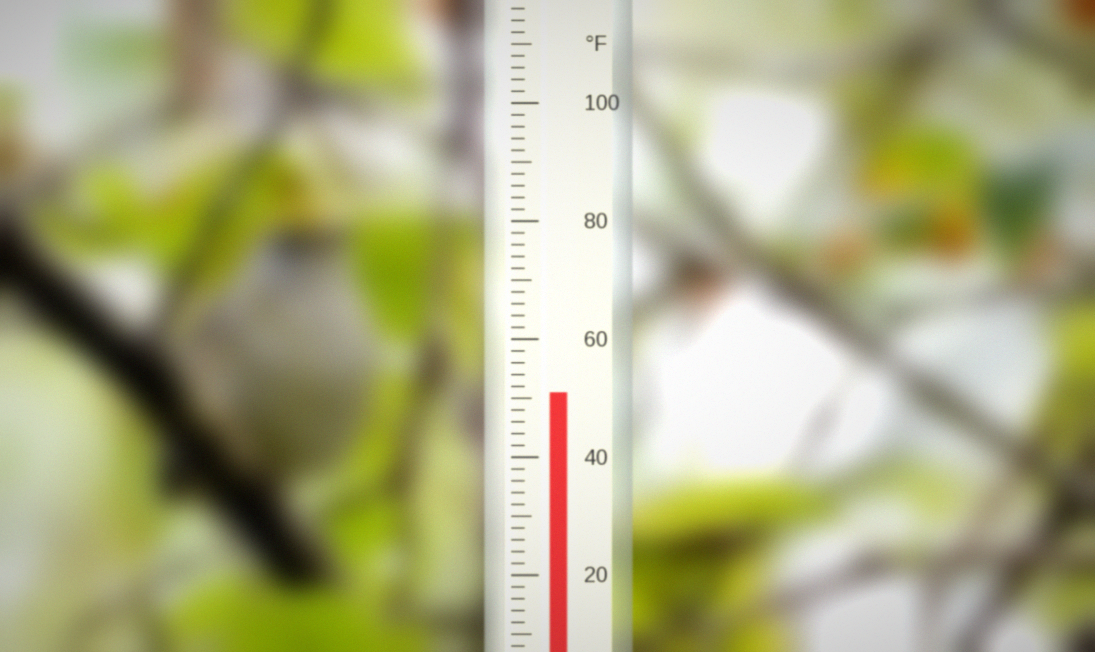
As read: 51 °F
